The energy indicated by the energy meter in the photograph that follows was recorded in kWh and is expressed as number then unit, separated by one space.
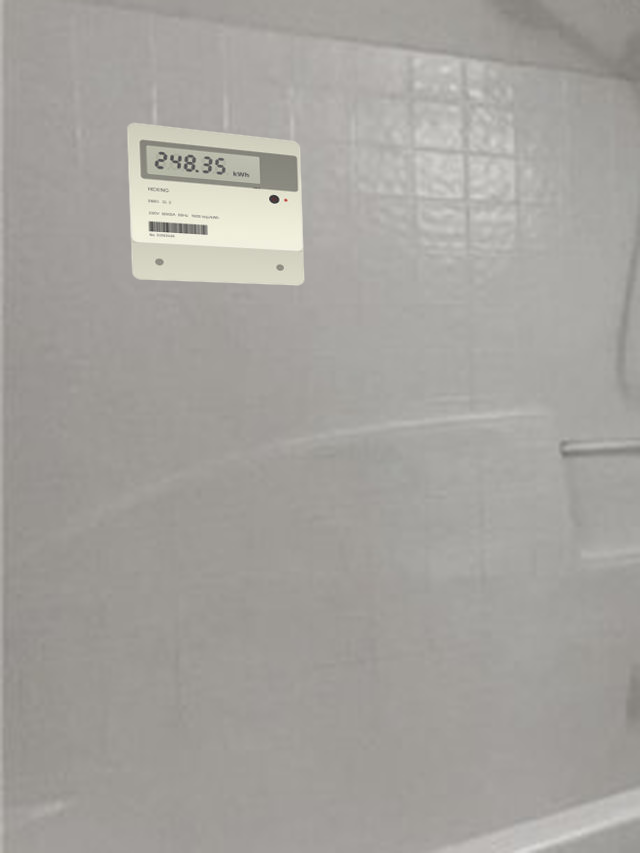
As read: 248.35 kWh
